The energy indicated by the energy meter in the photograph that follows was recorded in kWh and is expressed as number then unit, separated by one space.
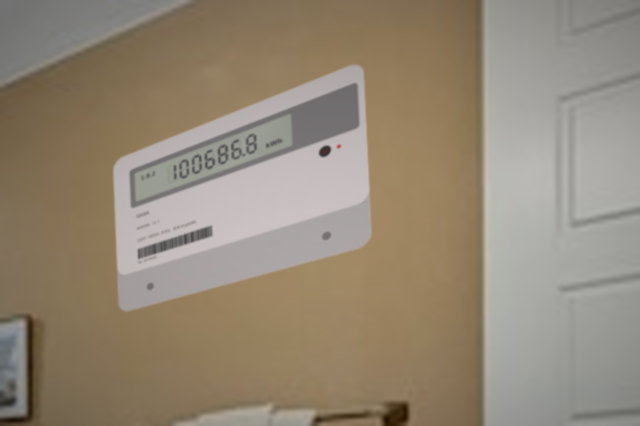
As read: 100686.8 kWh
